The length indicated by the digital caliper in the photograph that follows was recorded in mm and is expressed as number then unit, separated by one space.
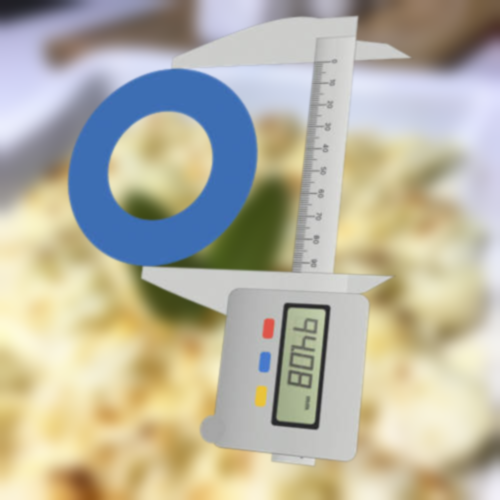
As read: 94.08 mm
